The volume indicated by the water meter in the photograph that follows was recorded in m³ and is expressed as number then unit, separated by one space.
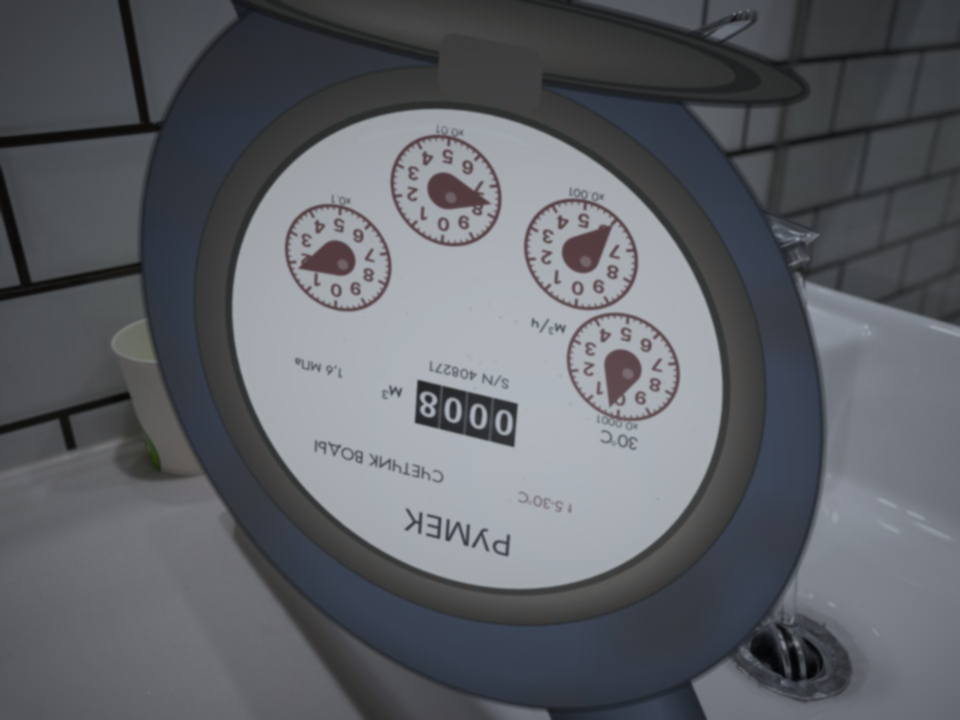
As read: 8.1760 m³
